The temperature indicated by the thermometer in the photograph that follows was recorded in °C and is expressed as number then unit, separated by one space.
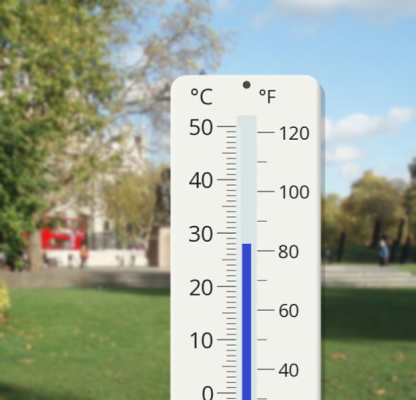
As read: 28 °C
